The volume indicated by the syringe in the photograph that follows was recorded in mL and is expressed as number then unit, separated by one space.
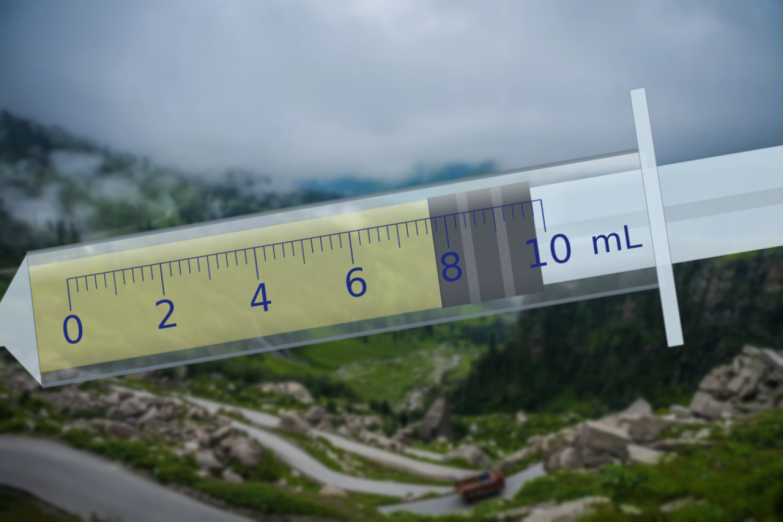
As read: 7.7 mL
